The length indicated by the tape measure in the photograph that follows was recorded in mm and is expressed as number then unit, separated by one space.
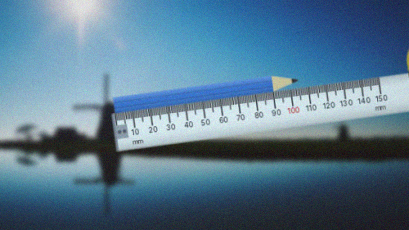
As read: 105 mm
